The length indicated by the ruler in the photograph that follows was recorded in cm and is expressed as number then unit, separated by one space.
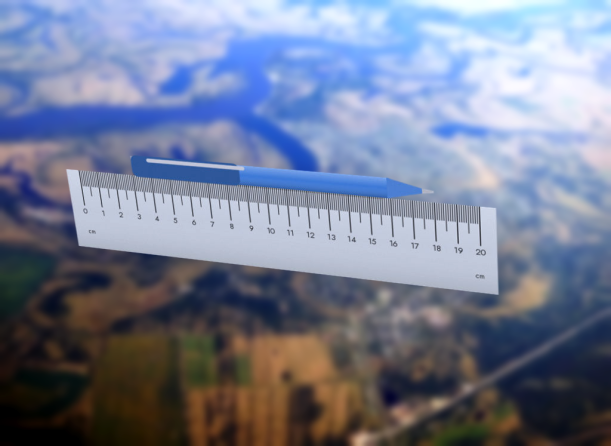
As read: 15 cm
